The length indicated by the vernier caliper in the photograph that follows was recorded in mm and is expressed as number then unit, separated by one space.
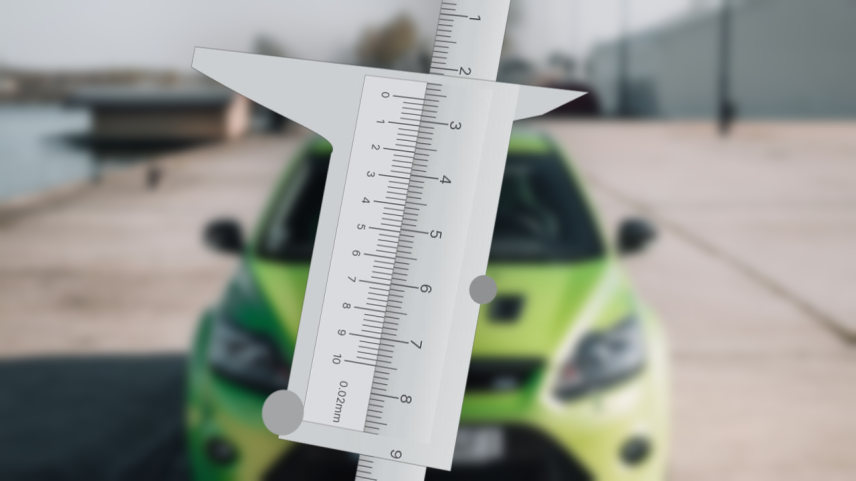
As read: 26.0 mm
